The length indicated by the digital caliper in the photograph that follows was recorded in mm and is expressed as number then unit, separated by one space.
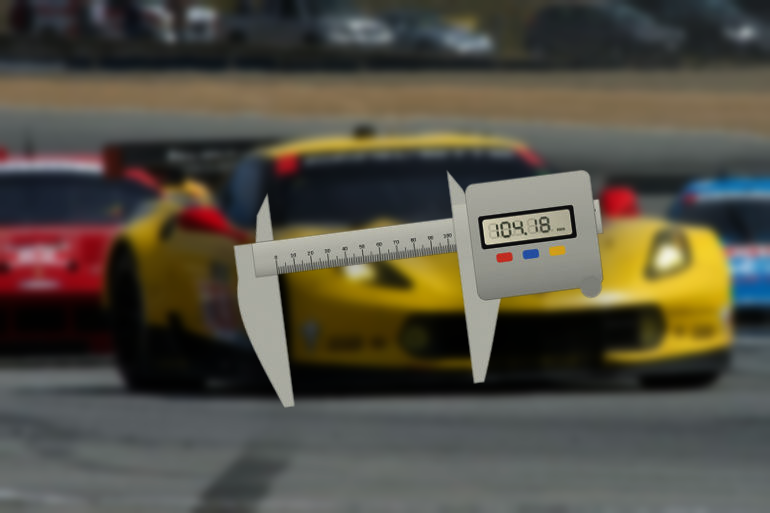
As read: 104.18 mm
